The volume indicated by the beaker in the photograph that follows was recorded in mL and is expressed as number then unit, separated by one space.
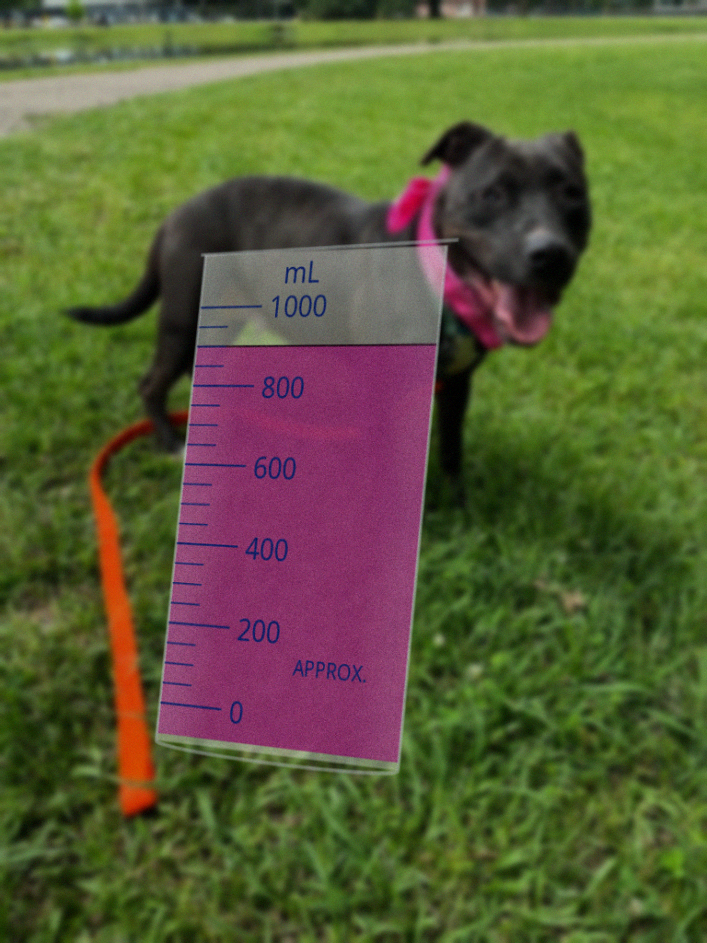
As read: 900 mL
